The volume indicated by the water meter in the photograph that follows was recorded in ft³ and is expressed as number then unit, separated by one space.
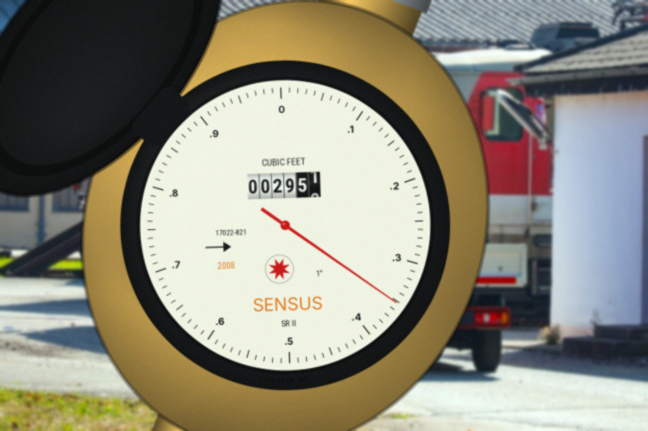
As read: 2951.35 ft³
